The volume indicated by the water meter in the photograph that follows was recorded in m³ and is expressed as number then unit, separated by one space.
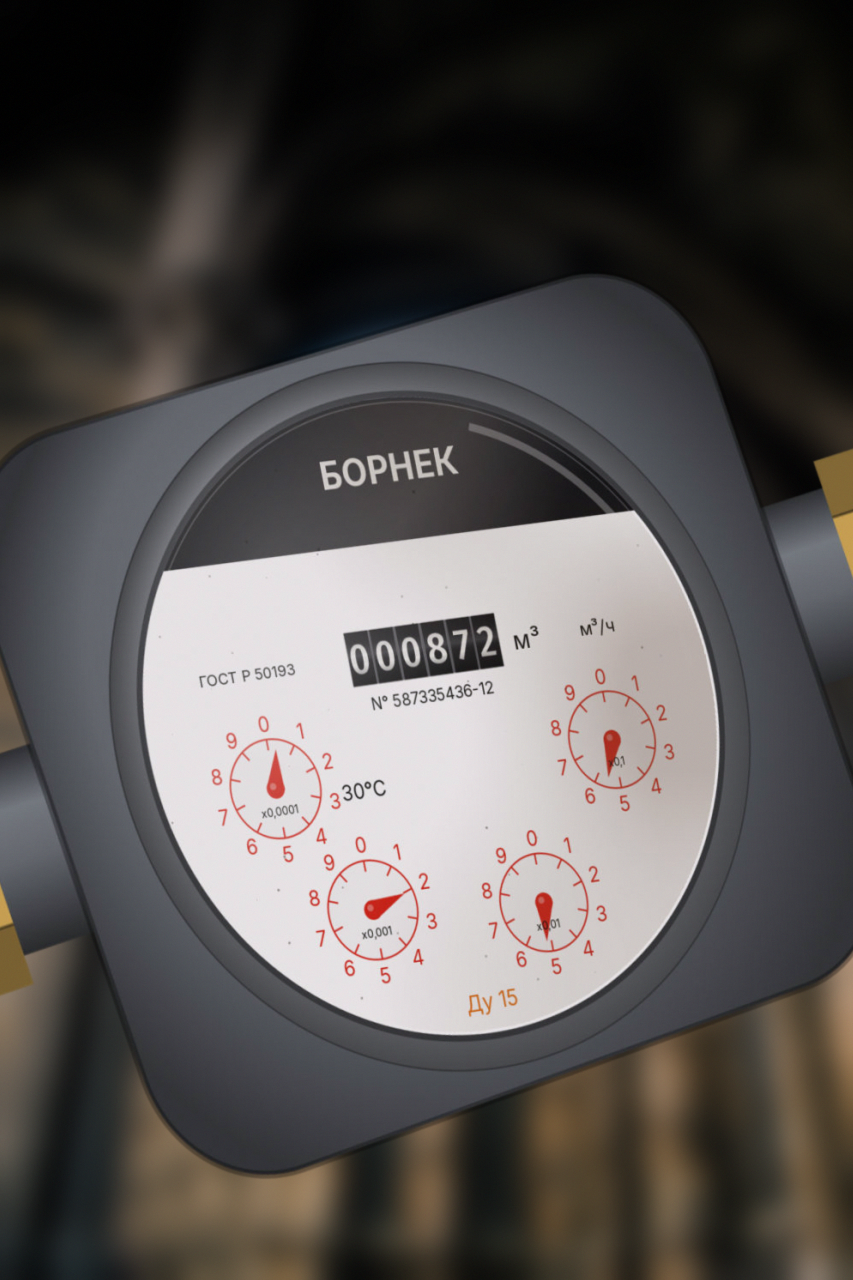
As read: 872.5520 m³
